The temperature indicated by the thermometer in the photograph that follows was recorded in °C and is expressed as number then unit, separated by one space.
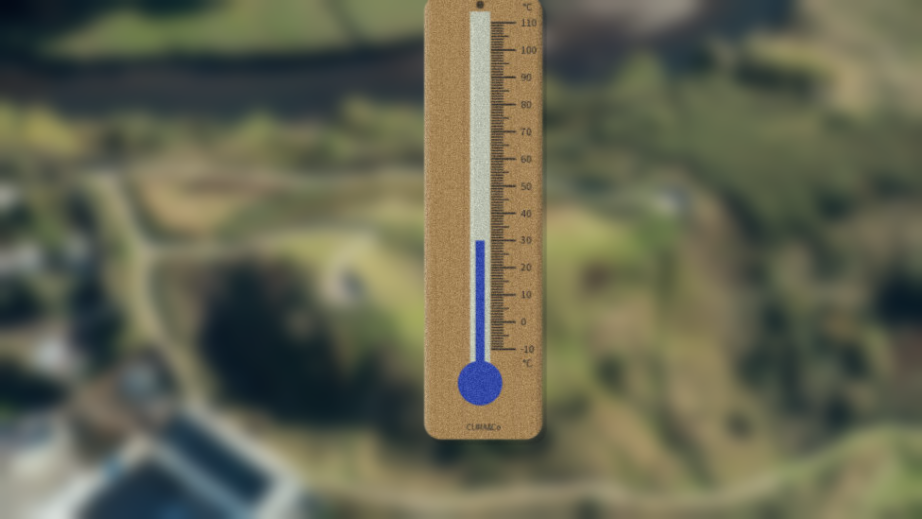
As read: 30 °C
